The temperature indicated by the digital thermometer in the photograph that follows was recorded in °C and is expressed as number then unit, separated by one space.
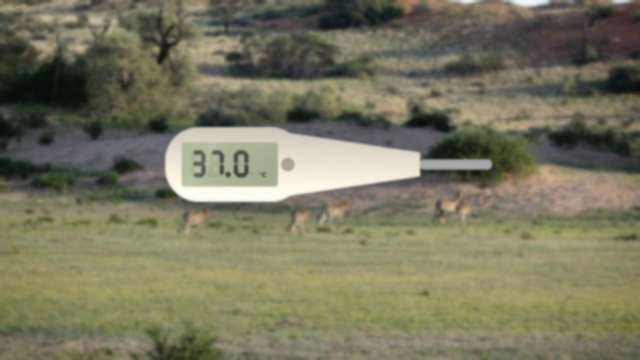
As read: 37.0 °C
